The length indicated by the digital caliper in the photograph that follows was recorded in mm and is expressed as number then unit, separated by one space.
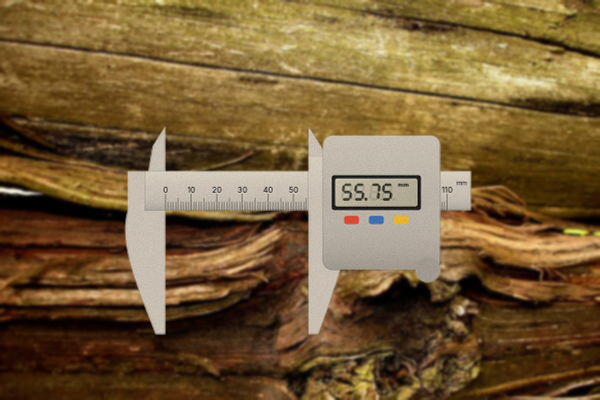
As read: 55.75 mm
